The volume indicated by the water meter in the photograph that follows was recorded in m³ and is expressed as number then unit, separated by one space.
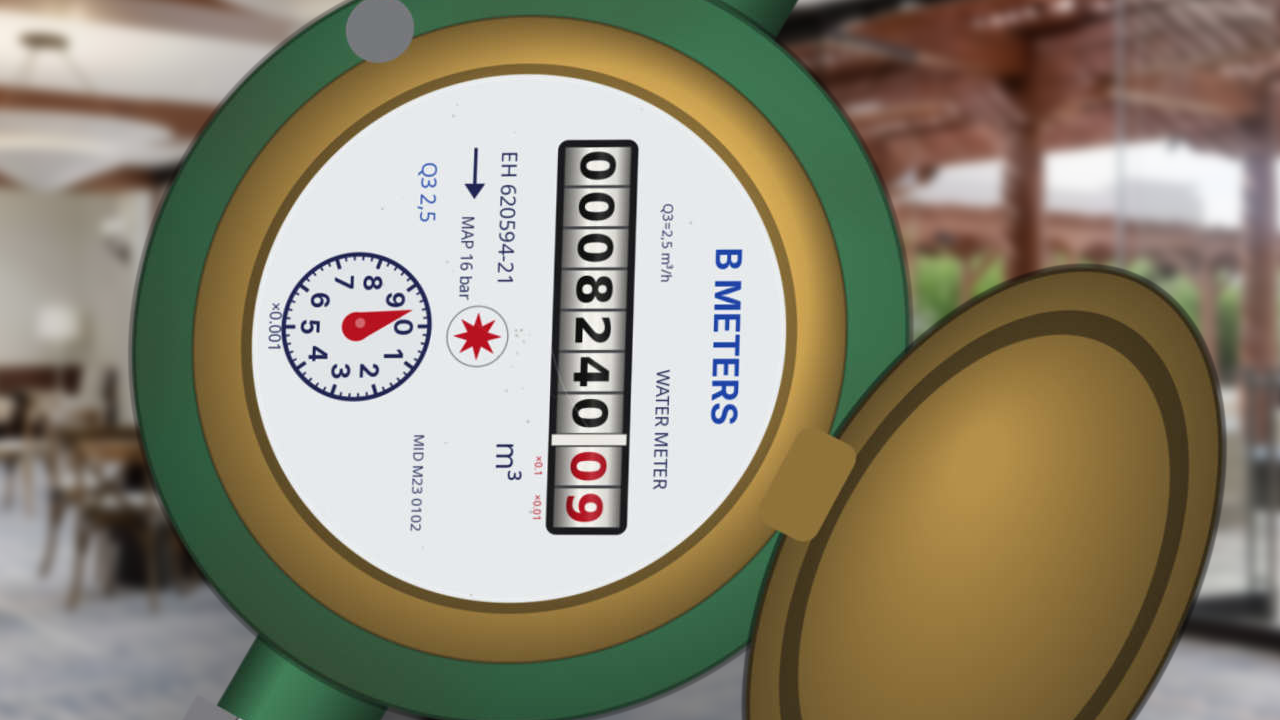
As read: 8240.089 m³
